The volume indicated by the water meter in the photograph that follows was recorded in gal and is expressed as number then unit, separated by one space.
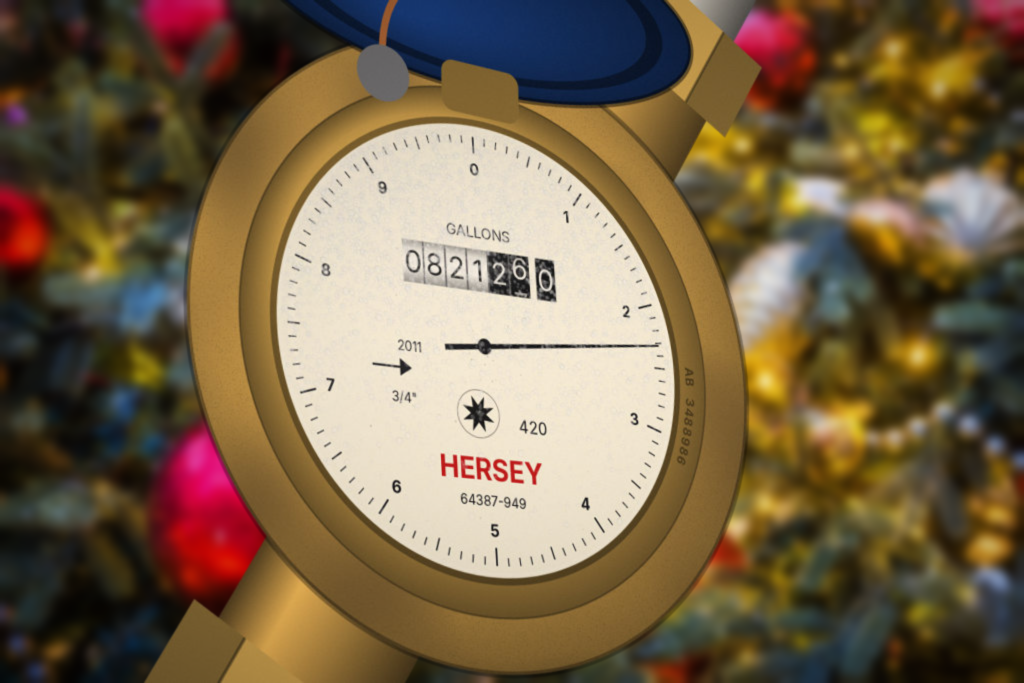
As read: 821262.3 gal
